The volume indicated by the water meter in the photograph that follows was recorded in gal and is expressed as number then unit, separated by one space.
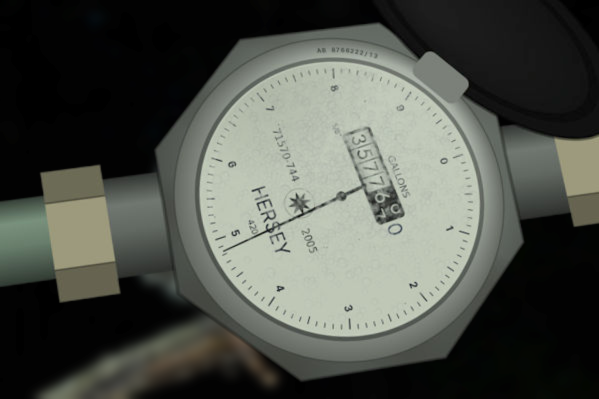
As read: 3577664.8 gal
